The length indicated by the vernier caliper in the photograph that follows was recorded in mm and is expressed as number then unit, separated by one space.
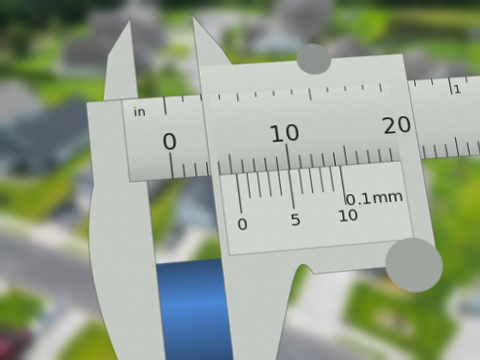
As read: 5.4 mm
